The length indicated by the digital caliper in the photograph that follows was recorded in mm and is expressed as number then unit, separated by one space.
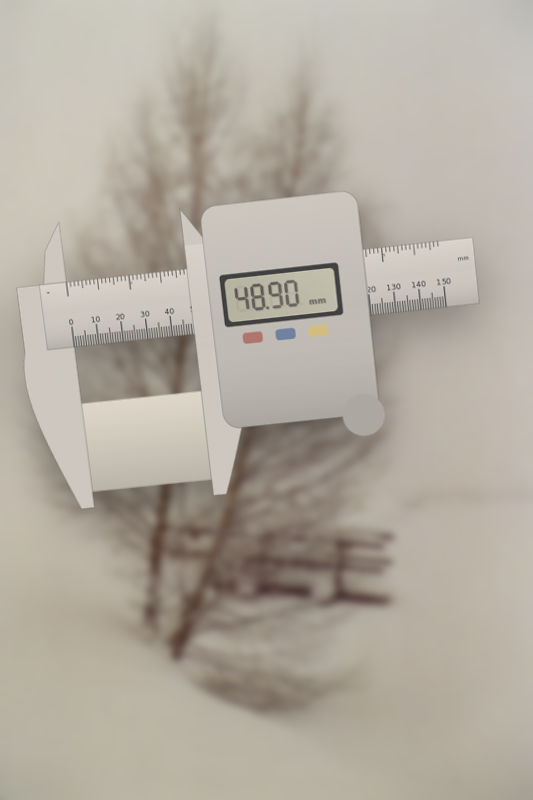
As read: 48.90 mm
